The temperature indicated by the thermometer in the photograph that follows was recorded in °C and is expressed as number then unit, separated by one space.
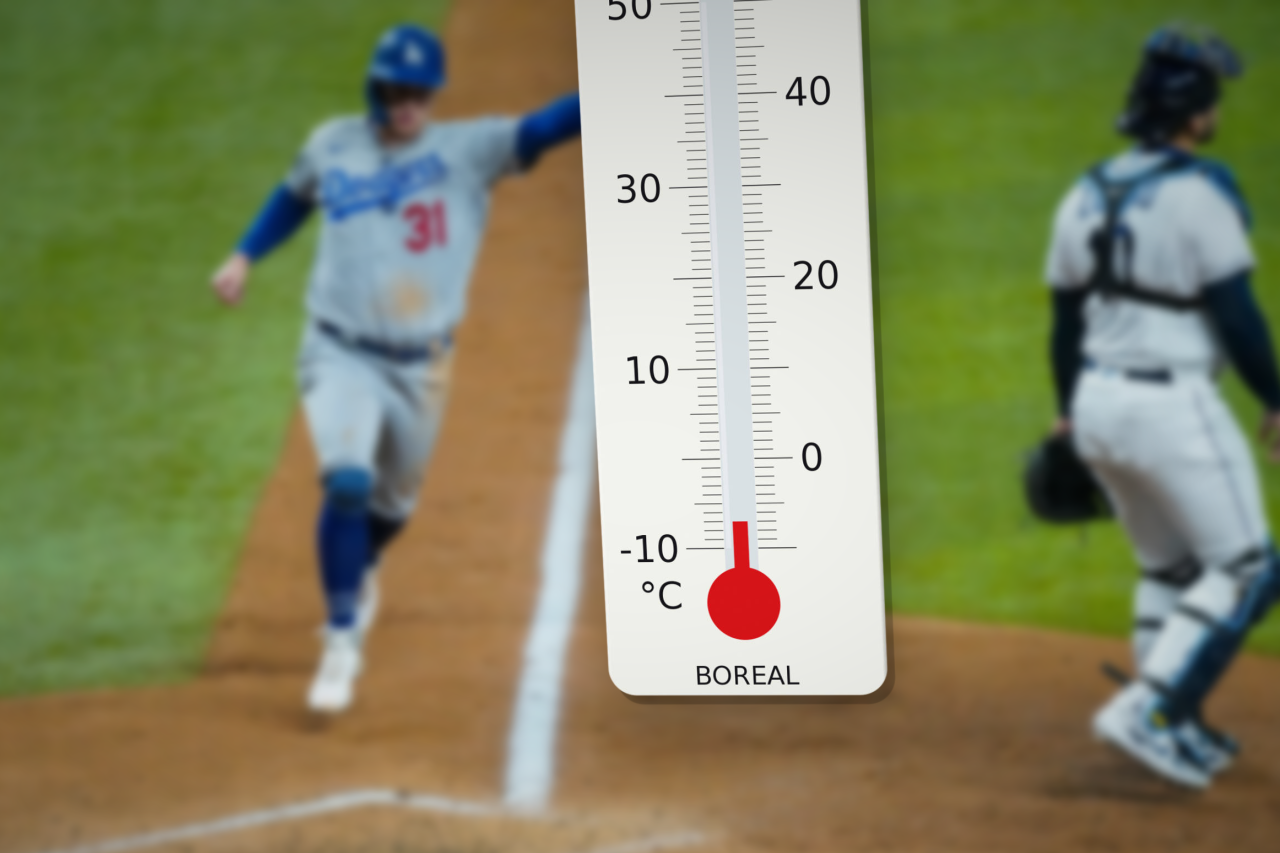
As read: -7 °C
